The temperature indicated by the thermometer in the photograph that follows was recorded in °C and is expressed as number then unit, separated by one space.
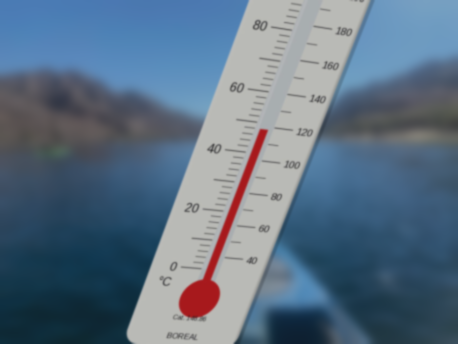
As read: 48 °C
